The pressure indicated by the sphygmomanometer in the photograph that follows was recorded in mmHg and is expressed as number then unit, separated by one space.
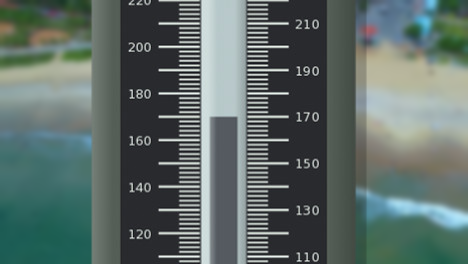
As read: 170 mmHg
